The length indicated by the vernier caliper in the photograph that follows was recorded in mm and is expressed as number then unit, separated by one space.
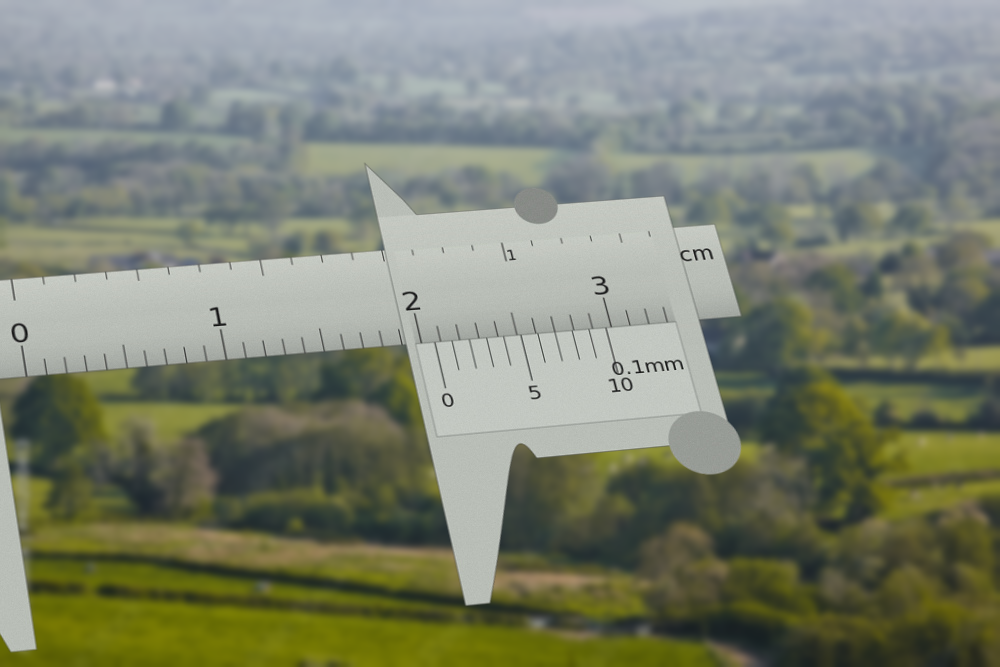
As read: 20.7 mm
